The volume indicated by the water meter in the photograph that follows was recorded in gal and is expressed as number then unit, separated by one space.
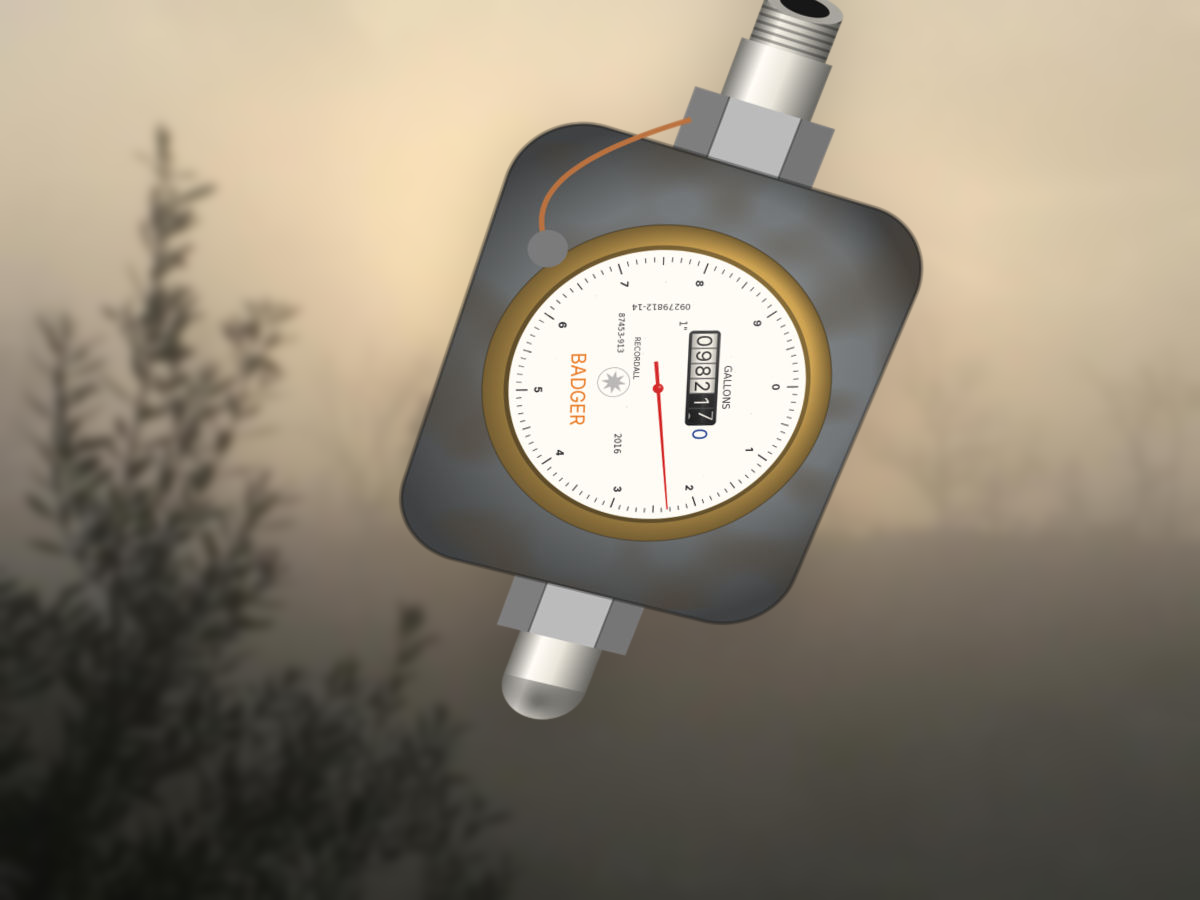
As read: 982172.3 gal
